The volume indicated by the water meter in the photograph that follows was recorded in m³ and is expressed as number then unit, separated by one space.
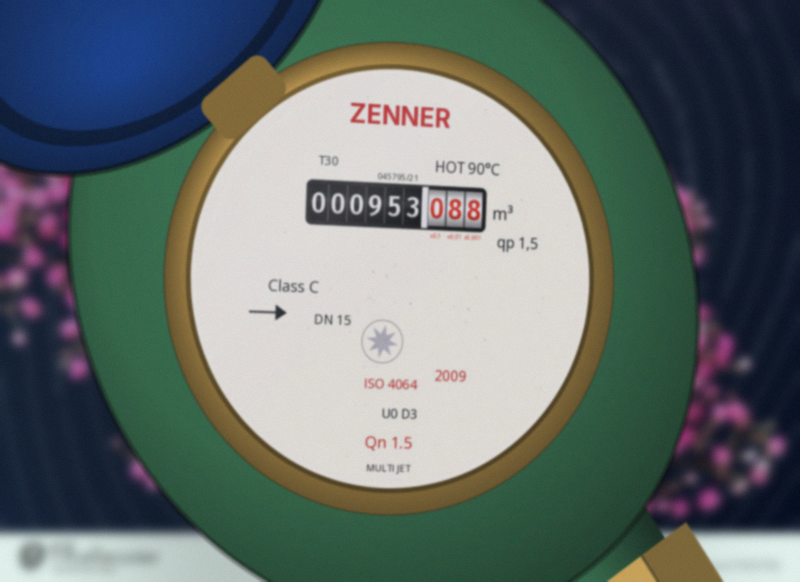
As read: 953.088 m³
